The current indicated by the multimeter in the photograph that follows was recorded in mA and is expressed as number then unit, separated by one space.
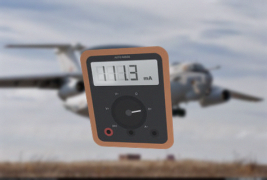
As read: 111.3 mA
